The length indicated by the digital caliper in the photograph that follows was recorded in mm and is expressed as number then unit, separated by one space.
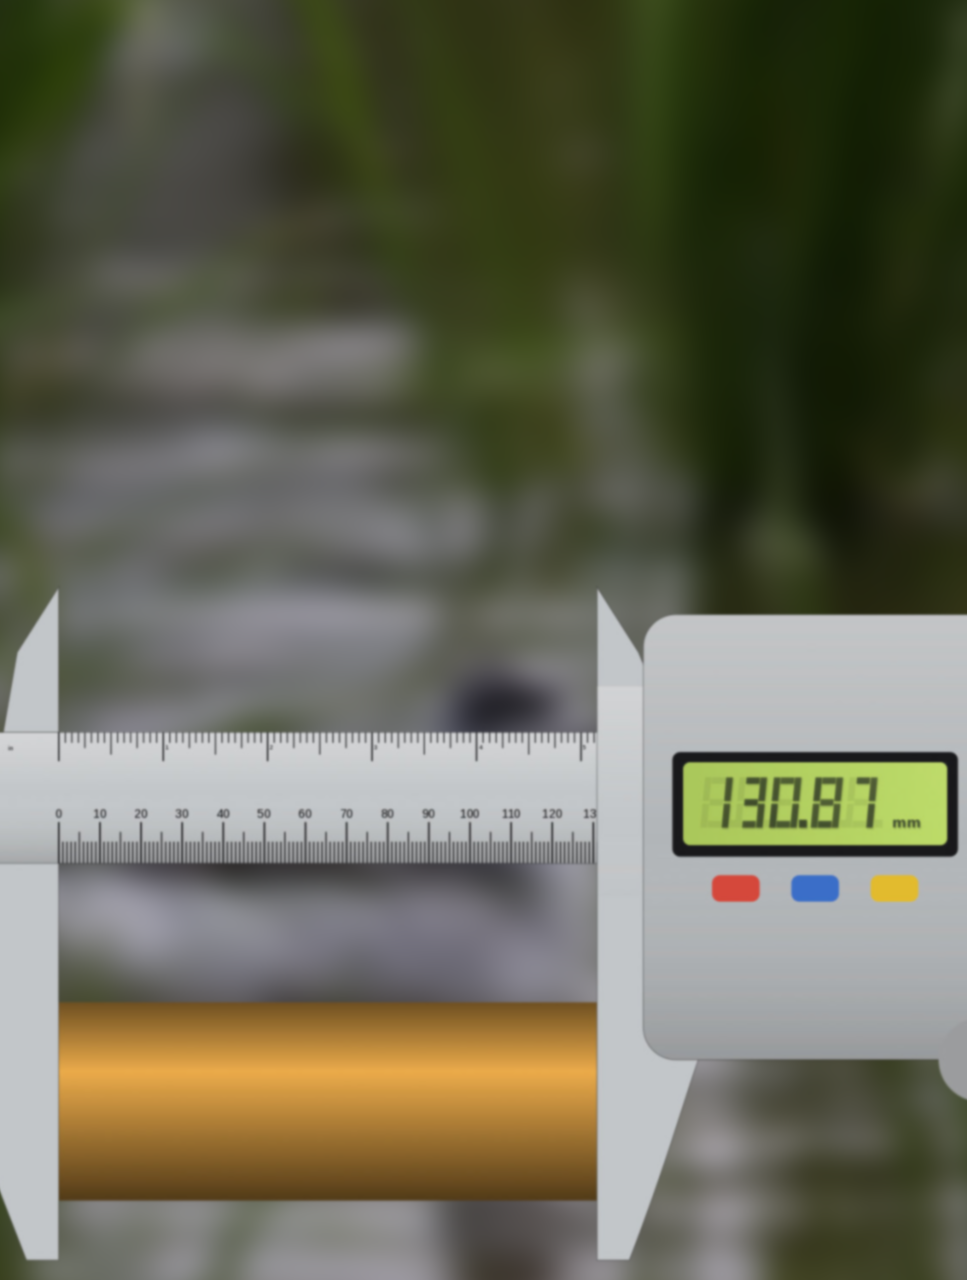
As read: 130.87 mm
